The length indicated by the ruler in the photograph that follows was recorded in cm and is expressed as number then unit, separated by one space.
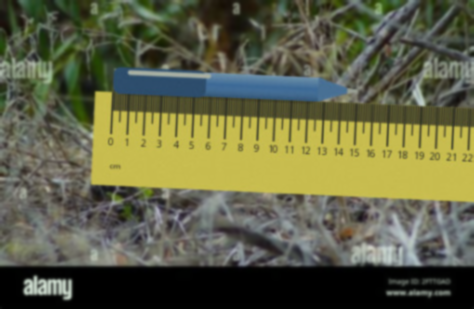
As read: 15 cm
